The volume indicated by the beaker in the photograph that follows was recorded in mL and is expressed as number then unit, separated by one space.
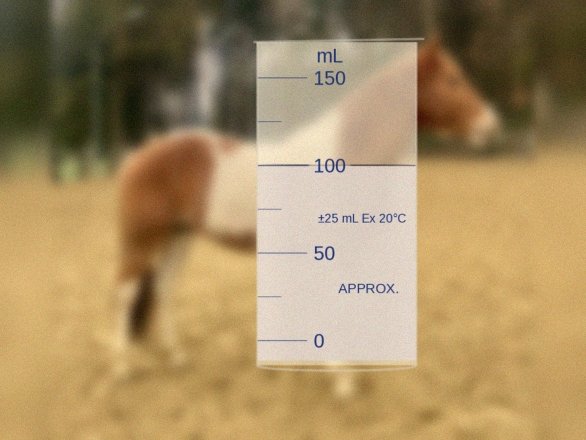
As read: 100 mL
